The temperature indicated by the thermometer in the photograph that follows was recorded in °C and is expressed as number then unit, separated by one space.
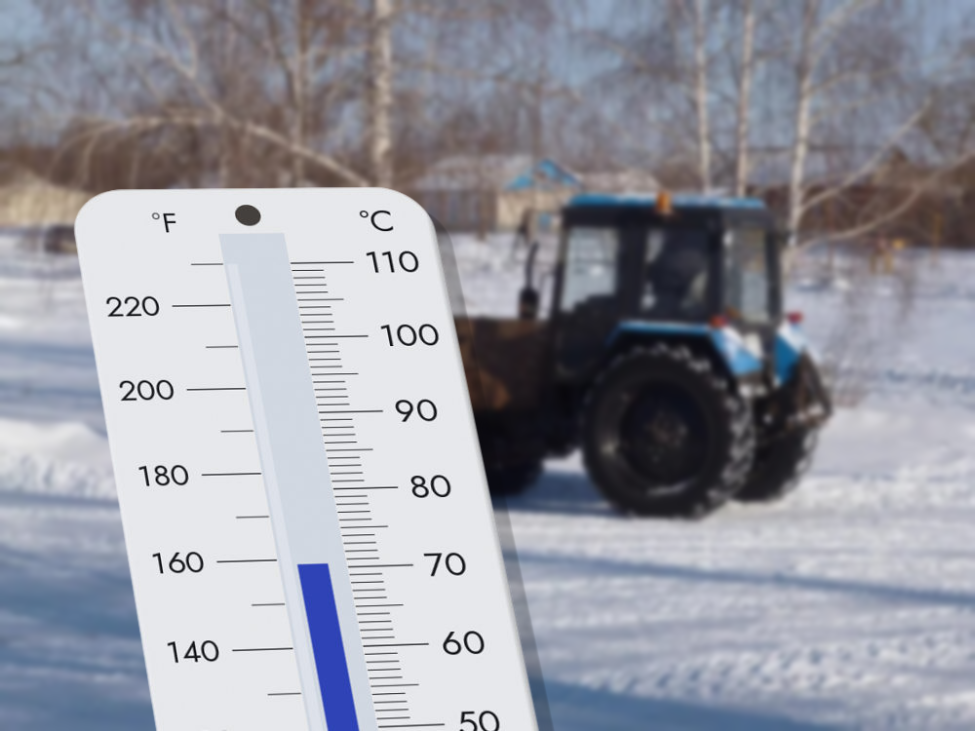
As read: 70.5 °C
